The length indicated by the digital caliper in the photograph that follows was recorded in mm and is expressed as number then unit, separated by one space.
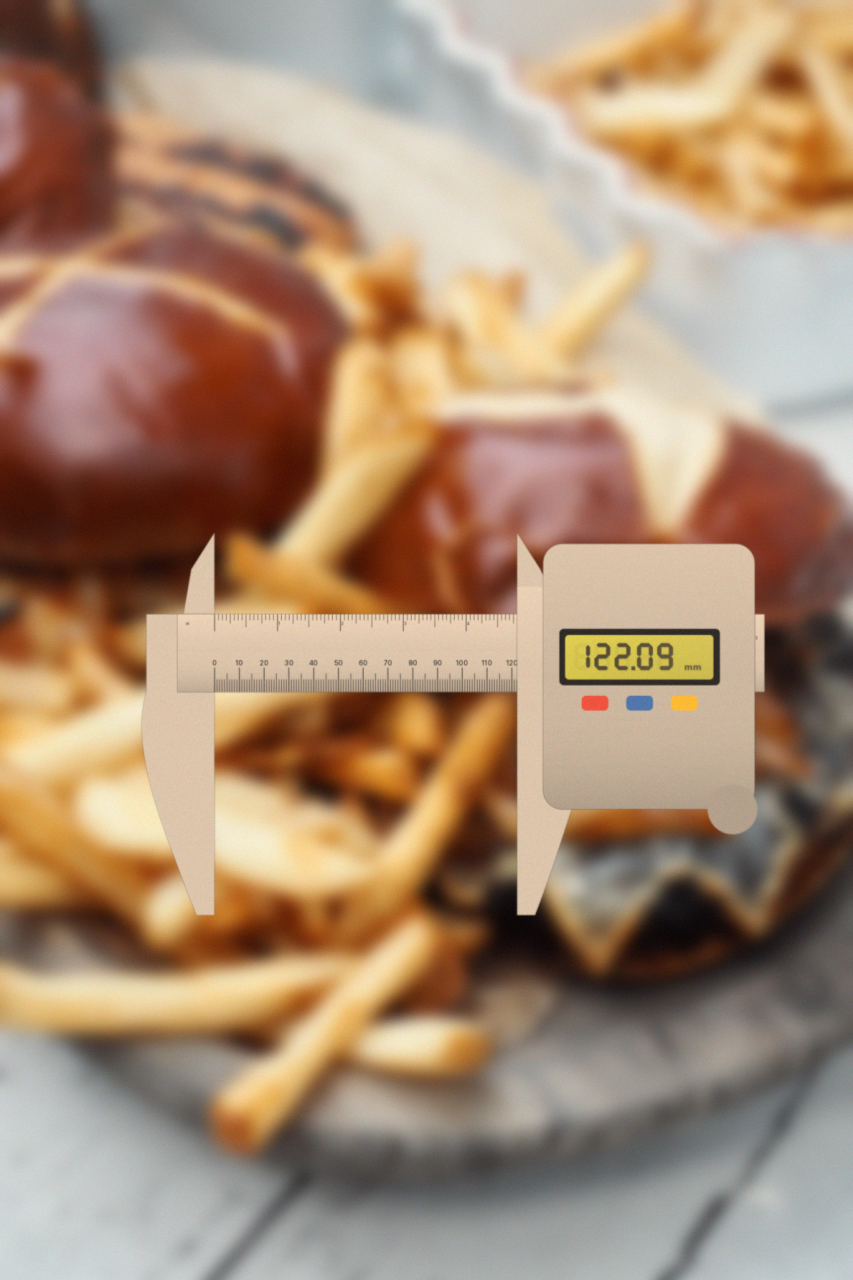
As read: 122.09 mm
